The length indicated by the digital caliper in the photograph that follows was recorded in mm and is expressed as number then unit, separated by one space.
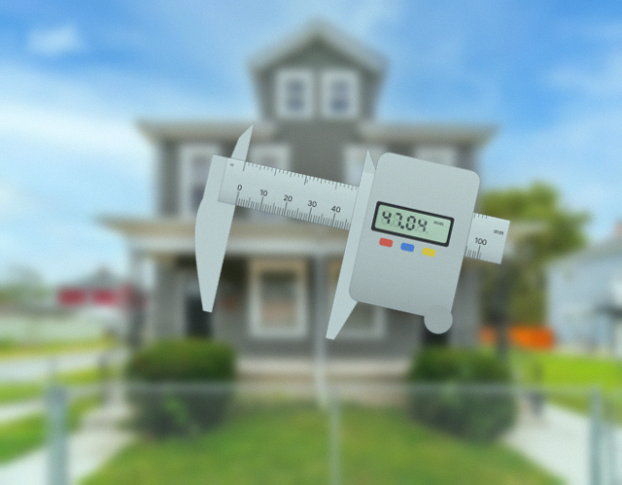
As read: 47.04 mm
